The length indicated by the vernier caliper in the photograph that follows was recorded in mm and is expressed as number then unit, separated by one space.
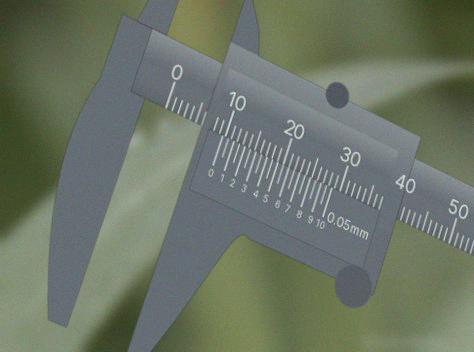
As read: 9.6 mm
